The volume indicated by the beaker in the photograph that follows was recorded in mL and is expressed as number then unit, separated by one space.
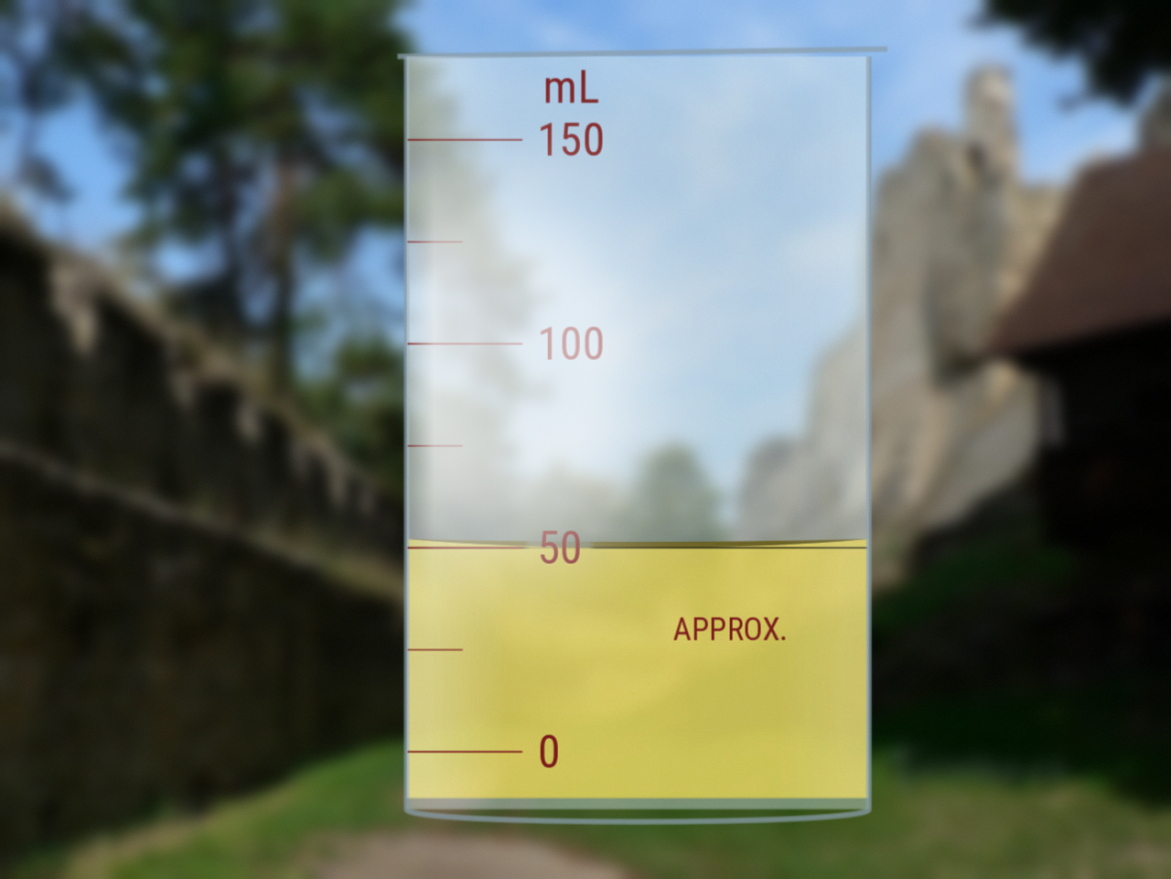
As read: 50 mL
